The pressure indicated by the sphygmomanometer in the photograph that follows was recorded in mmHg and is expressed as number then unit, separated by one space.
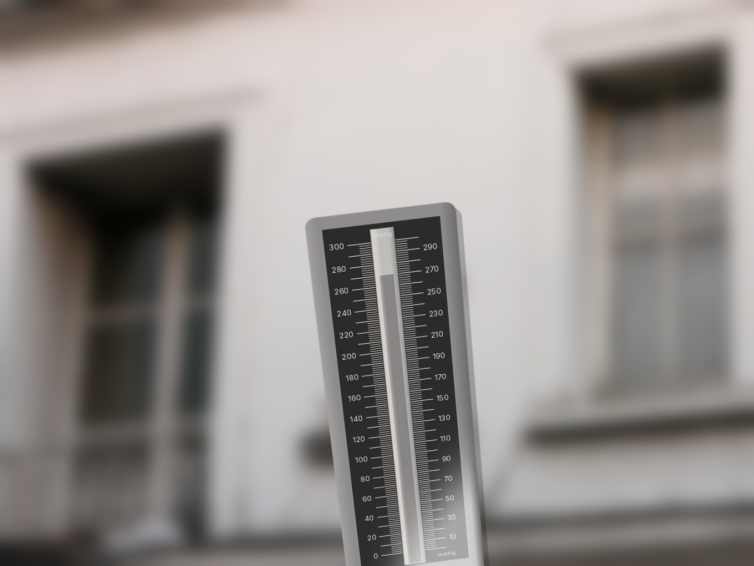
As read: 270 mmHg
